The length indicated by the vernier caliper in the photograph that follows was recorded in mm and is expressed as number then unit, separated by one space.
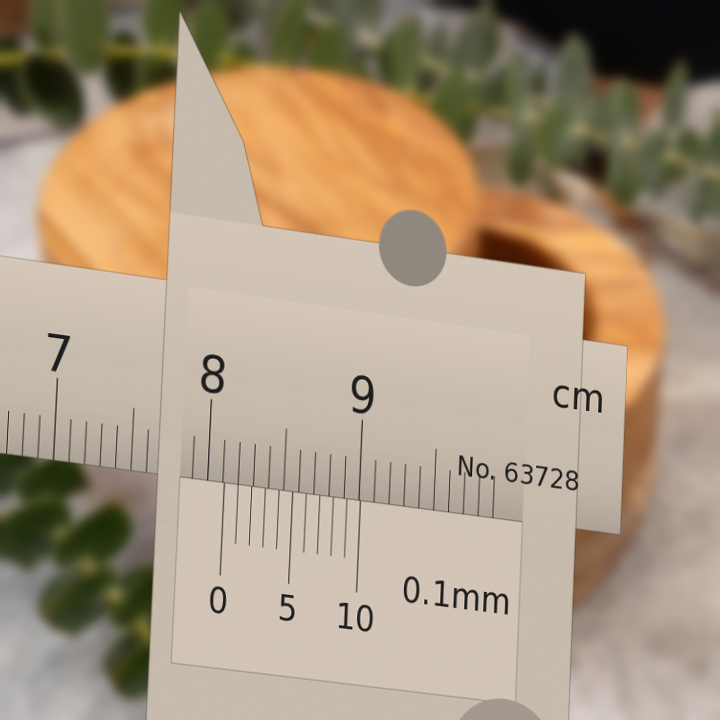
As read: 81.1 mm
